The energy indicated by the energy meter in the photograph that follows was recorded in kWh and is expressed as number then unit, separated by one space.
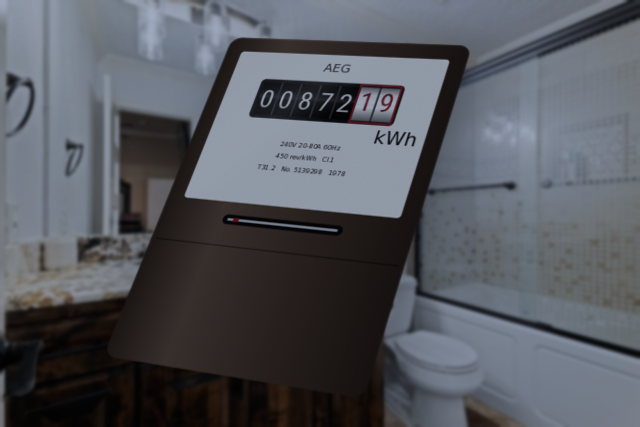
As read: 872.19 kWh
